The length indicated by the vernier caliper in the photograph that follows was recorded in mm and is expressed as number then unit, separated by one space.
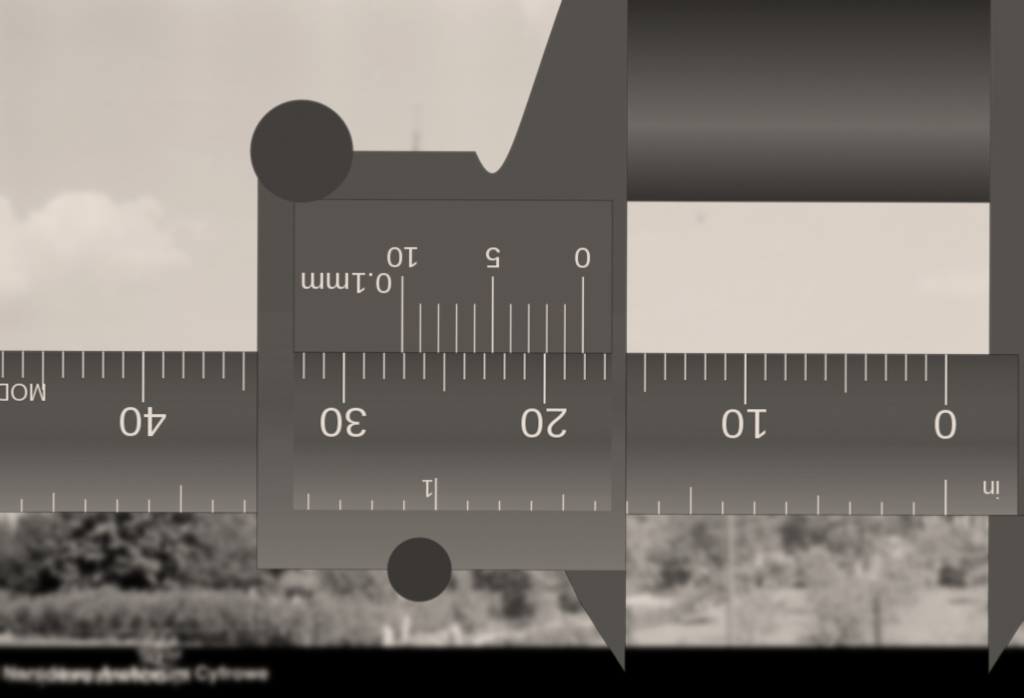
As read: 18.1 mm
